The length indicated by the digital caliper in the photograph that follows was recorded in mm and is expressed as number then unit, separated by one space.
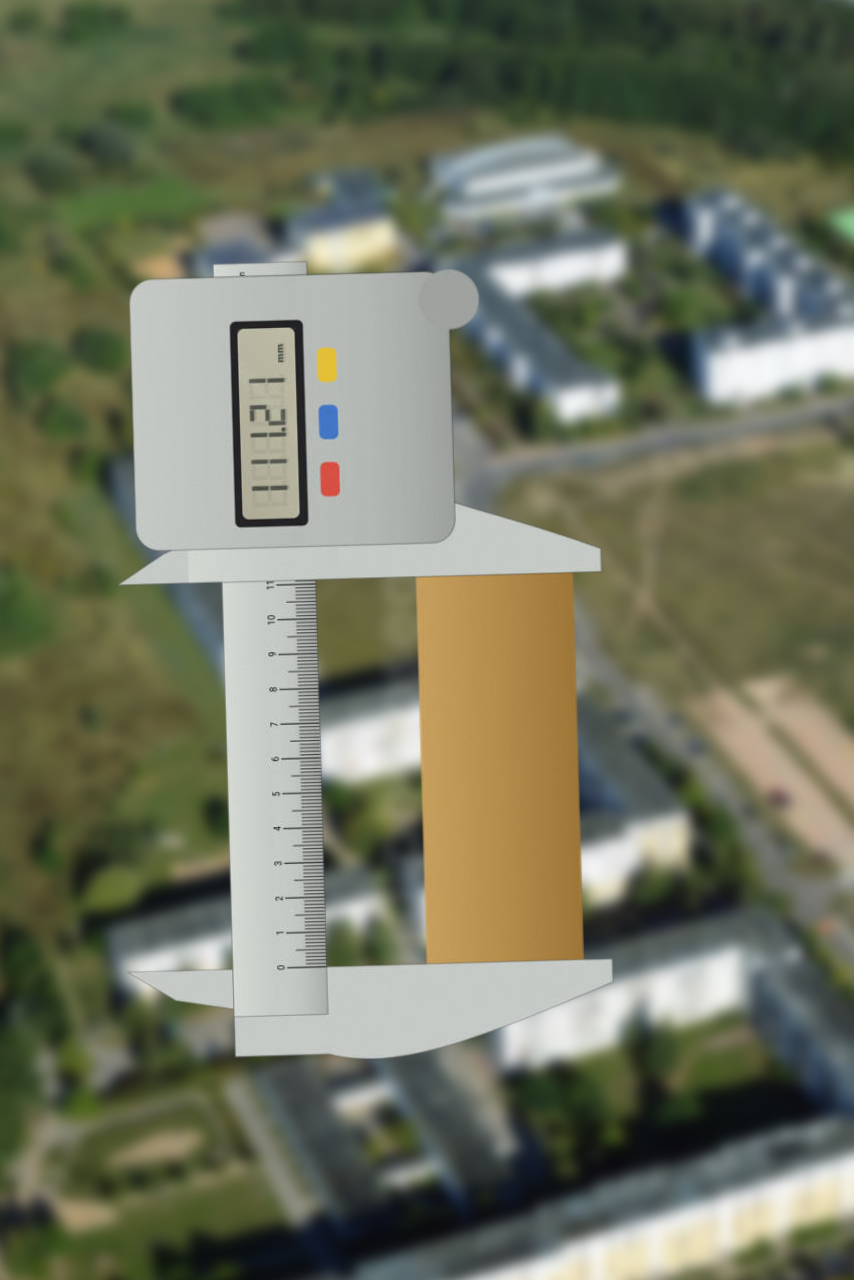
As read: 111.21 mm
